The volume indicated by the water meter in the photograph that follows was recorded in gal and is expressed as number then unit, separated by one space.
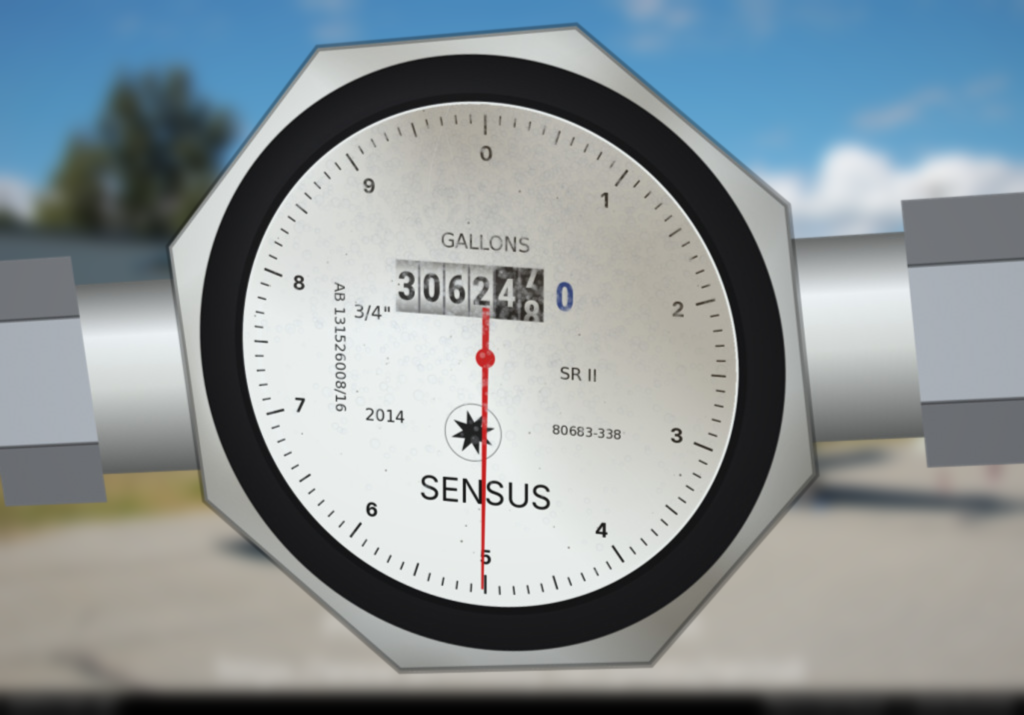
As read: 3062475.0 gal
